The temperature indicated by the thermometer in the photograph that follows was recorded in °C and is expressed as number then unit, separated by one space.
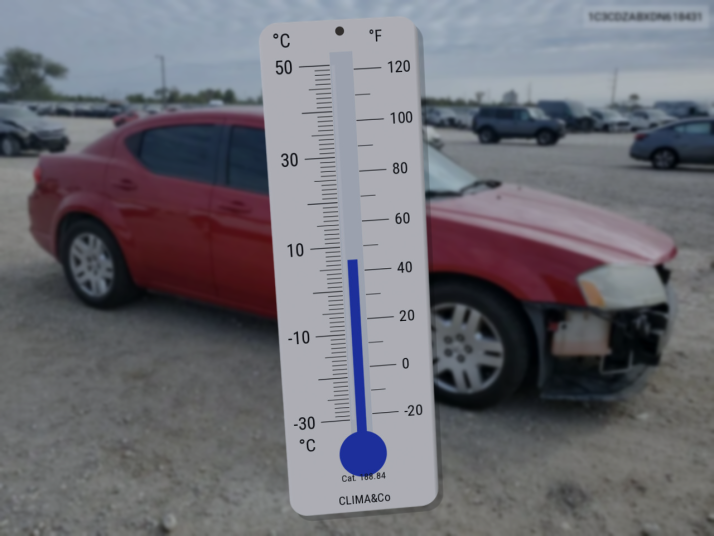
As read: 7 °C
